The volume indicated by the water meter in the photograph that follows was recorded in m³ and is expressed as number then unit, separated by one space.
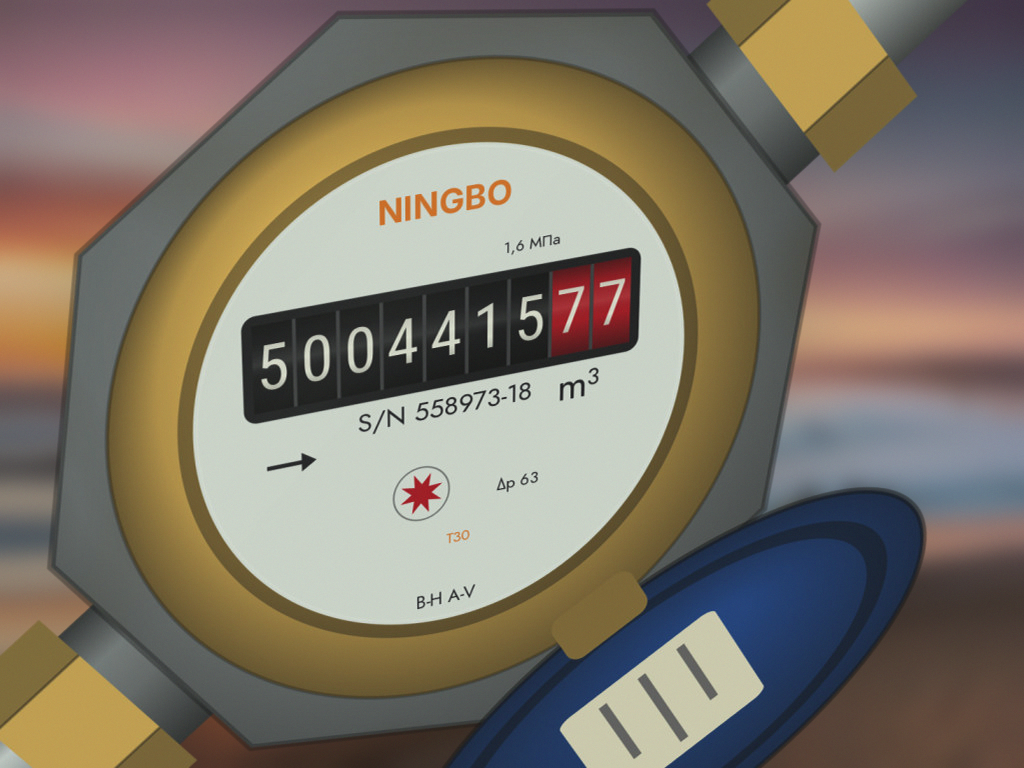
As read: 5004415.77 m³
